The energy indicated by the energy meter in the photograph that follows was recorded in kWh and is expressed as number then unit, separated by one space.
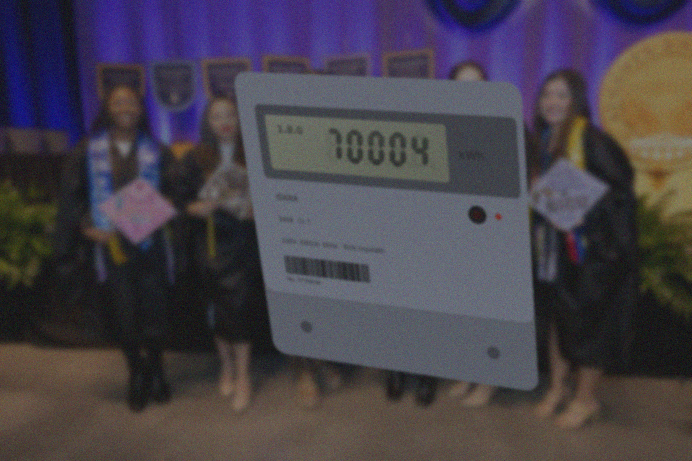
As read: 70004 kWh
